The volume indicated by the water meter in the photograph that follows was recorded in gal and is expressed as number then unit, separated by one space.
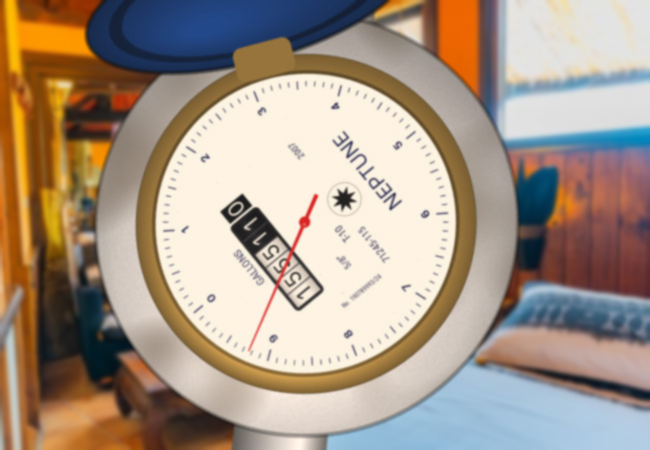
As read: 1555109.2 gal
